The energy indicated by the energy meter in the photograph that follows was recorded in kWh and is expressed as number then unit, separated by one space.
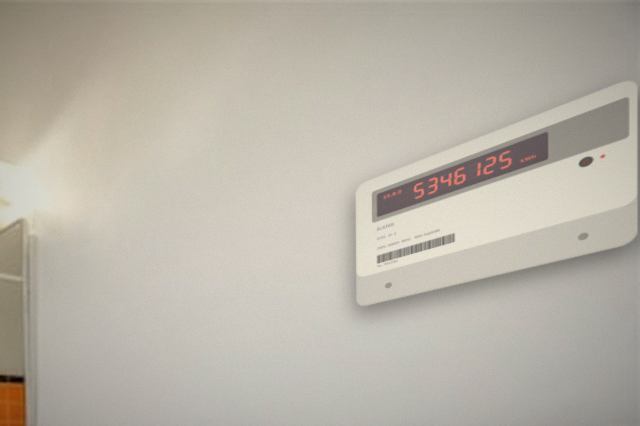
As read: 5346125 kWh
